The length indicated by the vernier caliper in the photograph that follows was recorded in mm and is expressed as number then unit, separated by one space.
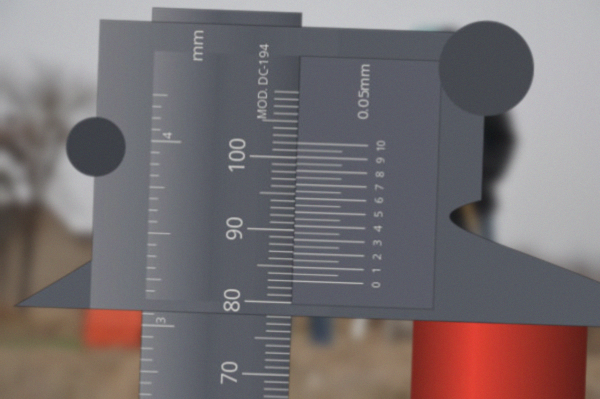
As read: 83.0 mm
